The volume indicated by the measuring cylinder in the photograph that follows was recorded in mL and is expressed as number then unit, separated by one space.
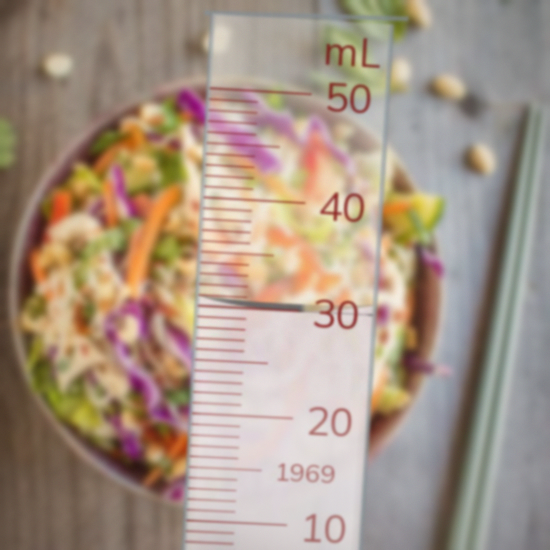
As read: 30 mL
